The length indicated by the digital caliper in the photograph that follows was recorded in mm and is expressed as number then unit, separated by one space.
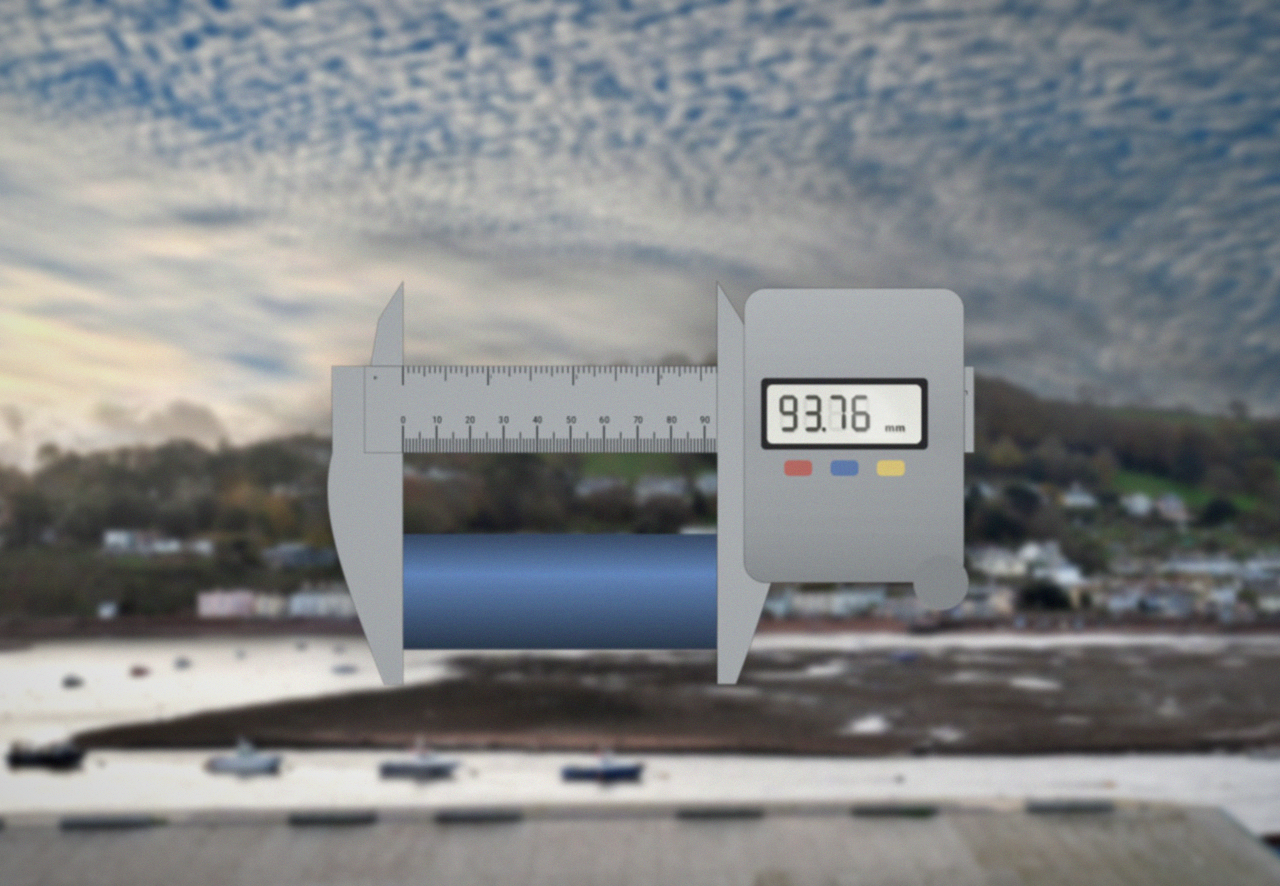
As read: 93.76 mm
